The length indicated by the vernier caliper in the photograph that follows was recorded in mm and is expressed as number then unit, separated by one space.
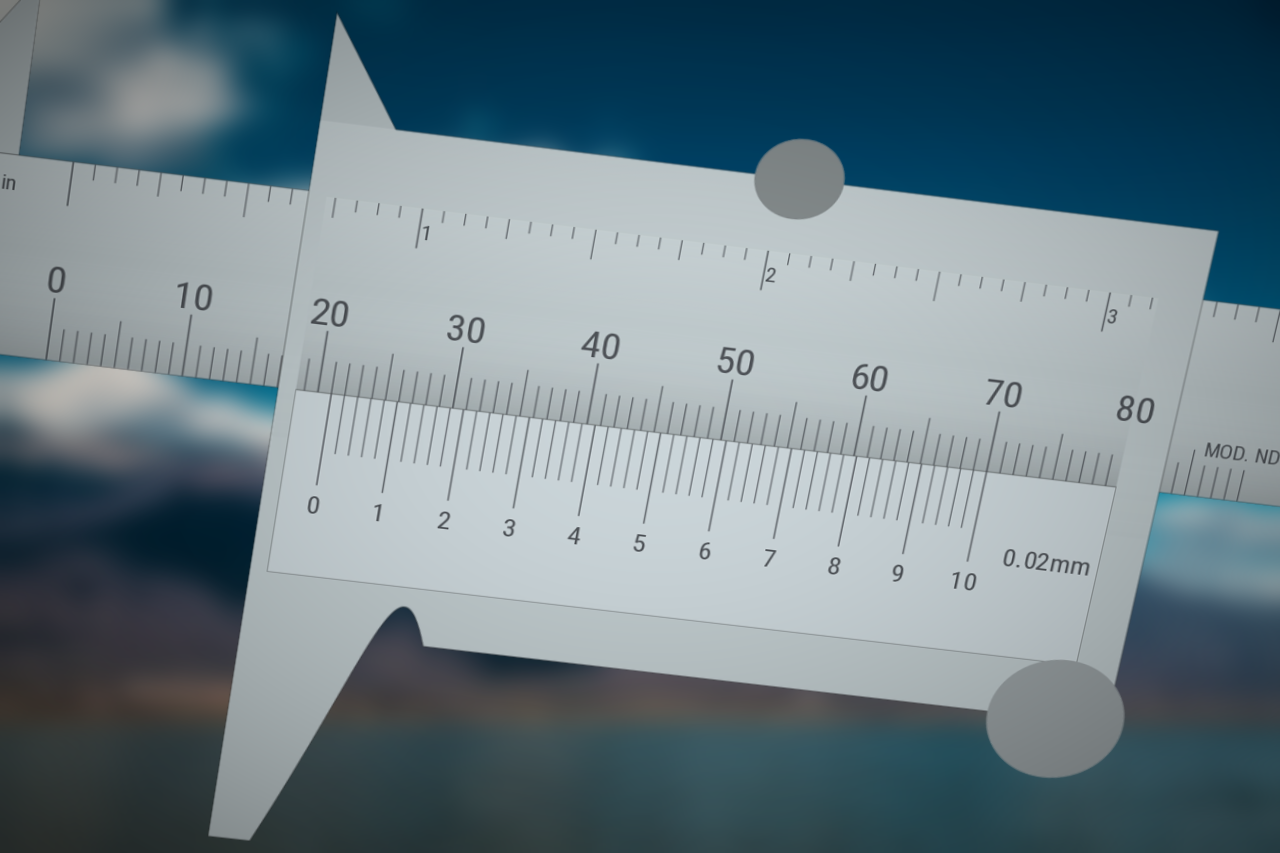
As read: 21.0 mm
